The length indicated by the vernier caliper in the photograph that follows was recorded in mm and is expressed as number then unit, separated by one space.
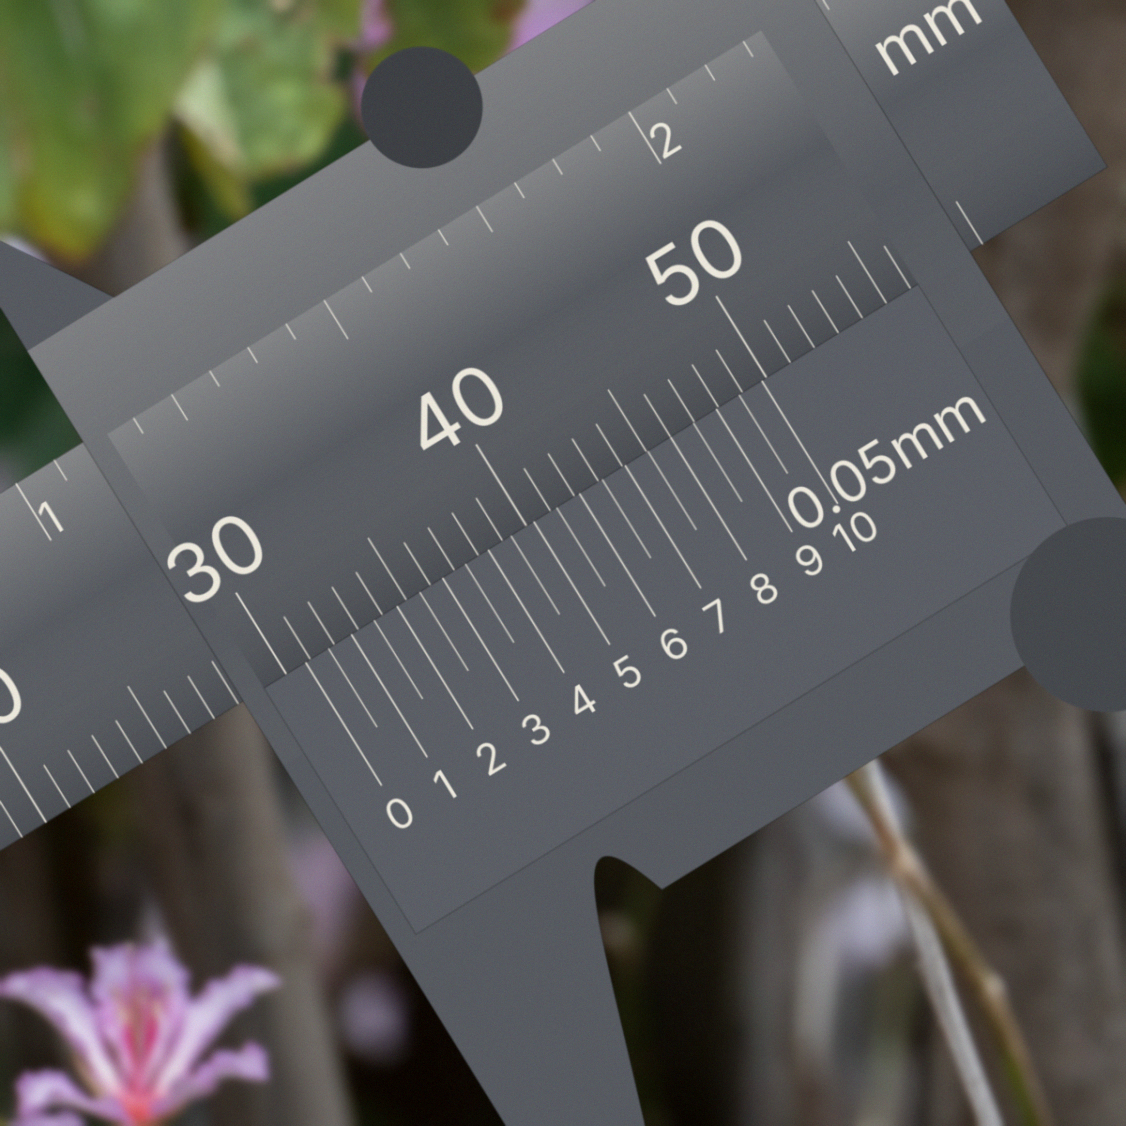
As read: 30.80 mm
